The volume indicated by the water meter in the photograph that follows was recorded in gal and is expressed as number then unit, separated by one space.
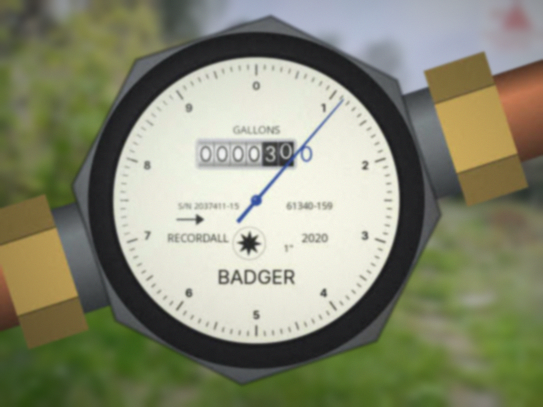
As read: 301.1 gal
